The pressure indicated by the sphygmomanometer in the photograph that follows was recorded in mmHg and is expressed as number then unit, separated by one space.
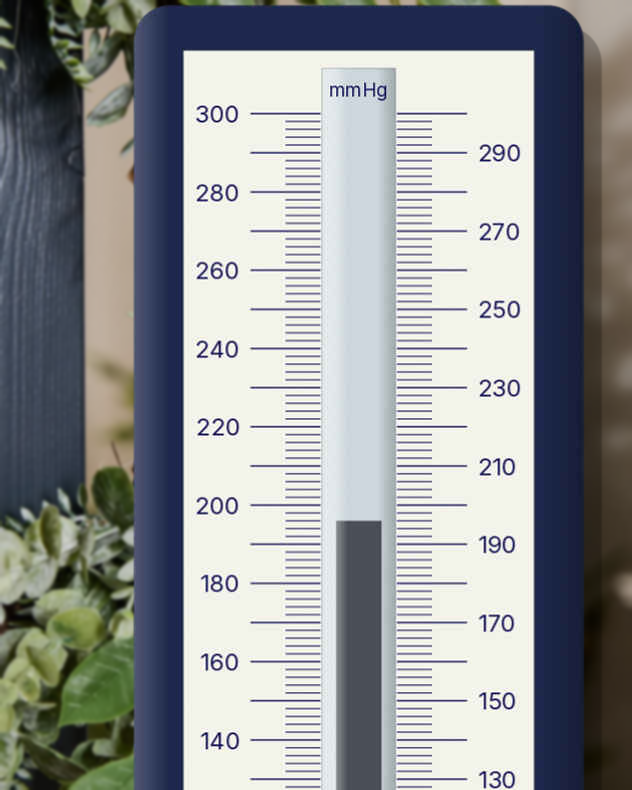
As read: 196 mmHg
